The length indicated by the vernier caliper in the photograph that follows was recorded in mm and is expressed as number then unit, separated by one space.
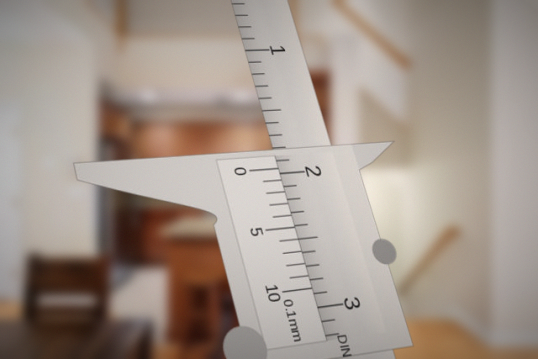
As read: 19.6 mm
